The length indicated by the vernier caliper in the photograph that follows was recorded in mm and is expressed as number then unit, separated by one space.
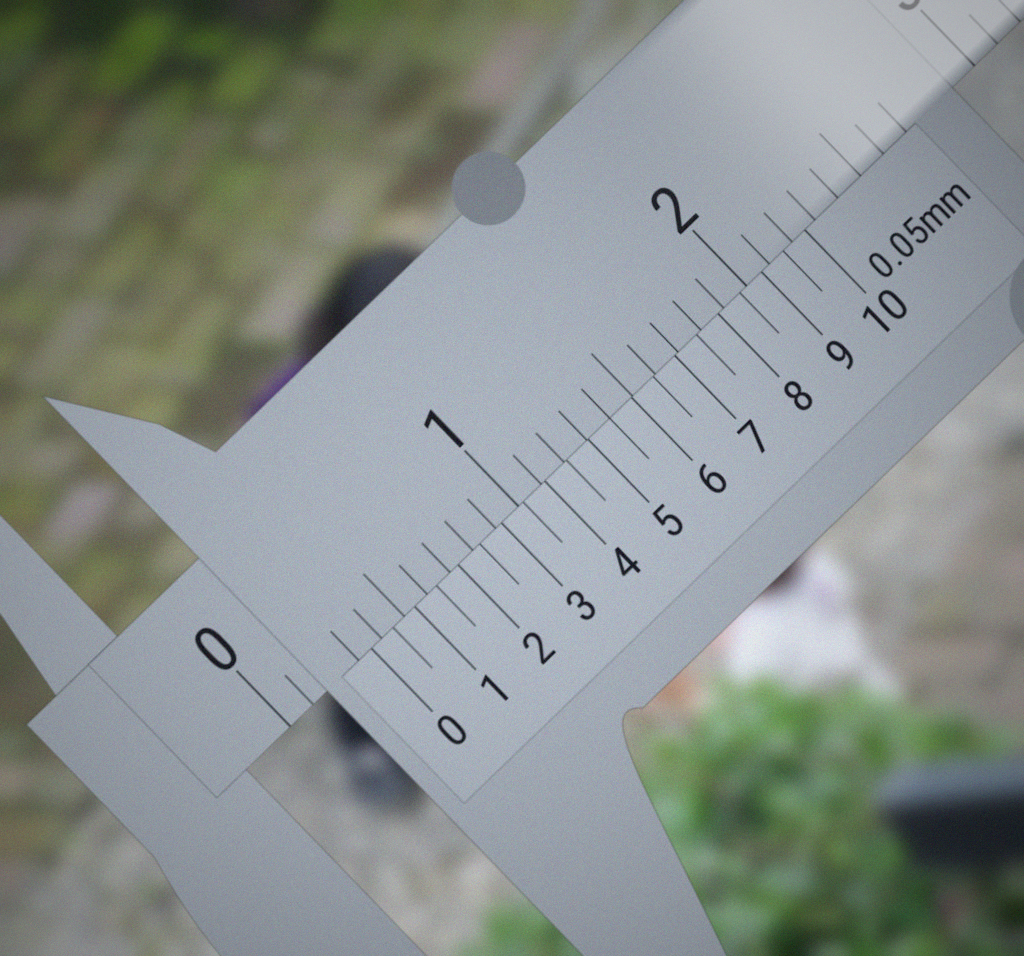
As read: 3.55 mm
